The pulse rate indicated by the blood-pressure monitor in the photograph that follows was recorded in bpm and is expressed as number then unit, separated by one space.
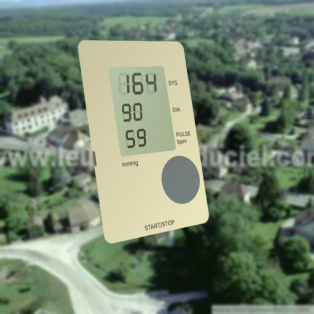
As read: 59 bpm
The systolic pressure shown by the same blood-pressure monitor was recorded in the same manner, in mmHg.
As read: 164 mmHg
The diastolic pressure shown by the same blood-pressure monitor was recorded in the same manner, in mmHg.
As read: 90 mmHg
